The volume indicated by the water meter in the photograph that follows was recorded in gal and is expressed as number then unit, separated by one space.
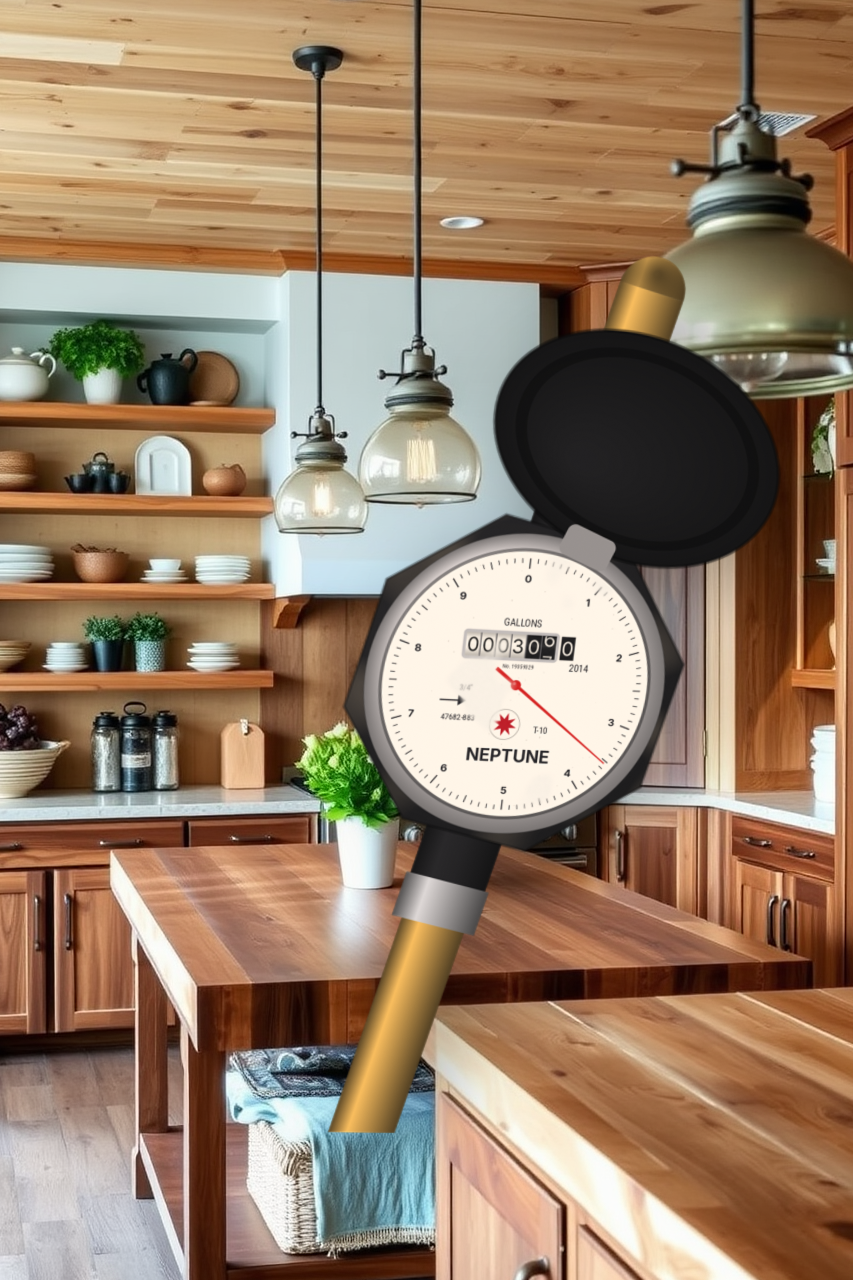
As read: 3063.5 gal
